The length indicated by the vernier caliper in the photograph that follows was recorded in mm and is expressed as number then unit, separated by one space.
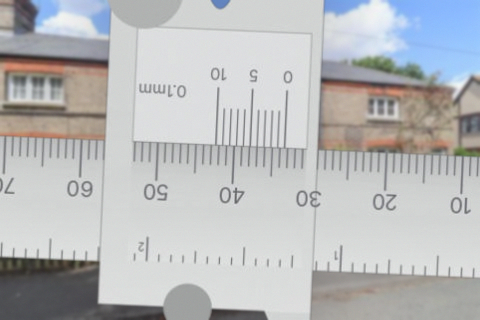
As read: 33.4 mm
